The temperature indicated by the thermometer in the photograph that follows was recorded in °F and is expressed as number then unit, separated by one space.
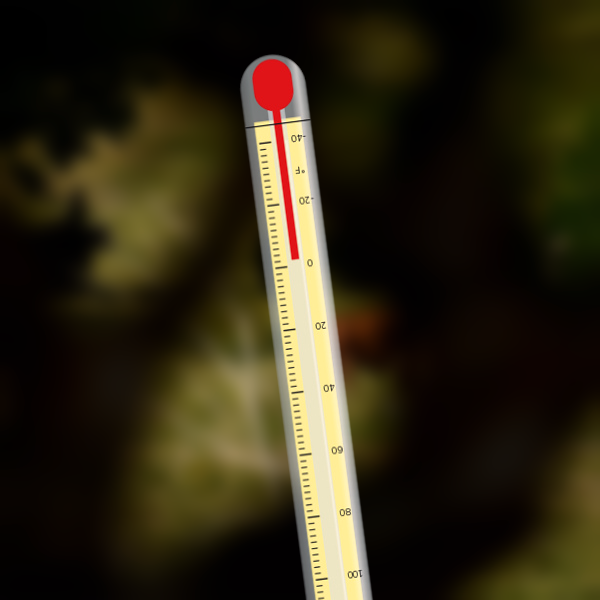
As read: -2 °F
